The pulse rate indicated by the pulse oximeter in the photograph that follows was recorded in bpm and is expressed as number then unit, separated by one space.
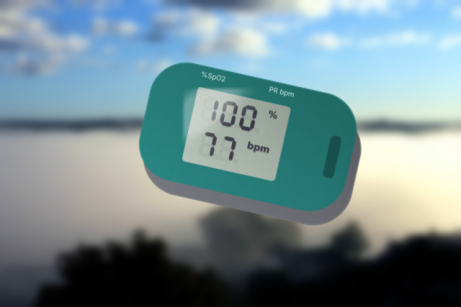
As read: 77 bpm
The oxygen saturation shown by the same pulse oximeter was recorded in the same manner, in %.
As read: 100 %
